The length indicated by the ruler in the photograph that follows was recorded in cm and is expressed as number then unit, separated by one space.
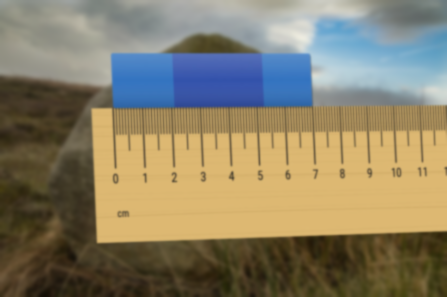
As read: 7 cm
